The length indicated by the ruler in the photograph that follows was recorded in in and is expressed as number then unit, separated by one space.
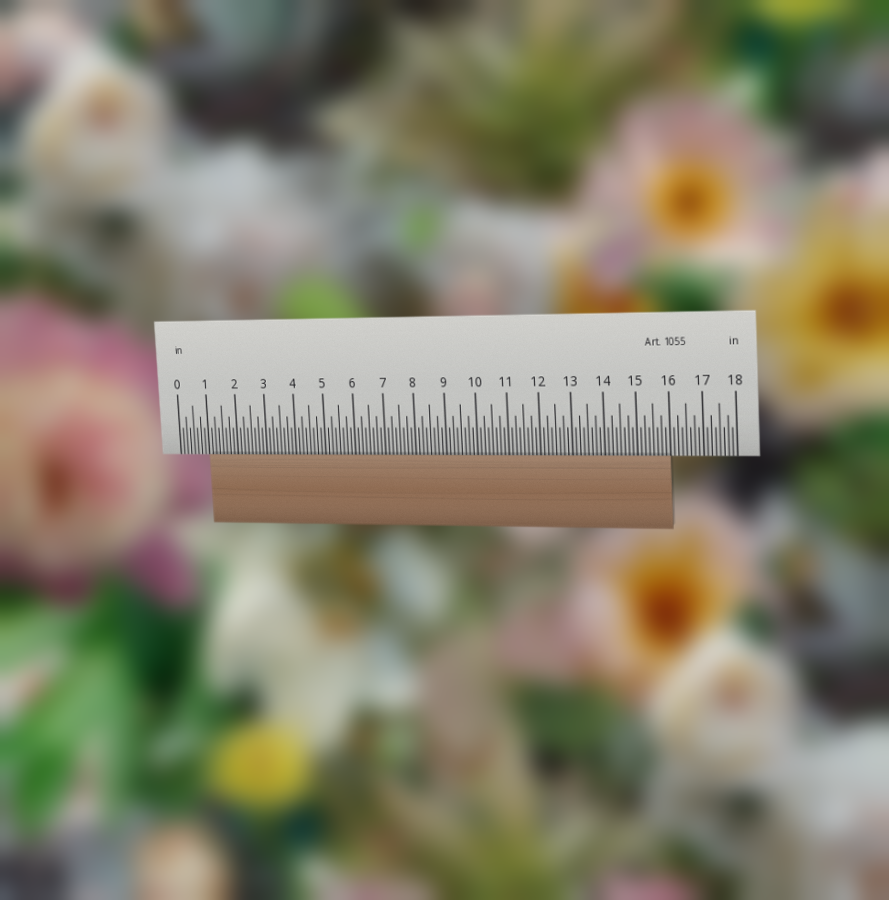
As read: 15 in
